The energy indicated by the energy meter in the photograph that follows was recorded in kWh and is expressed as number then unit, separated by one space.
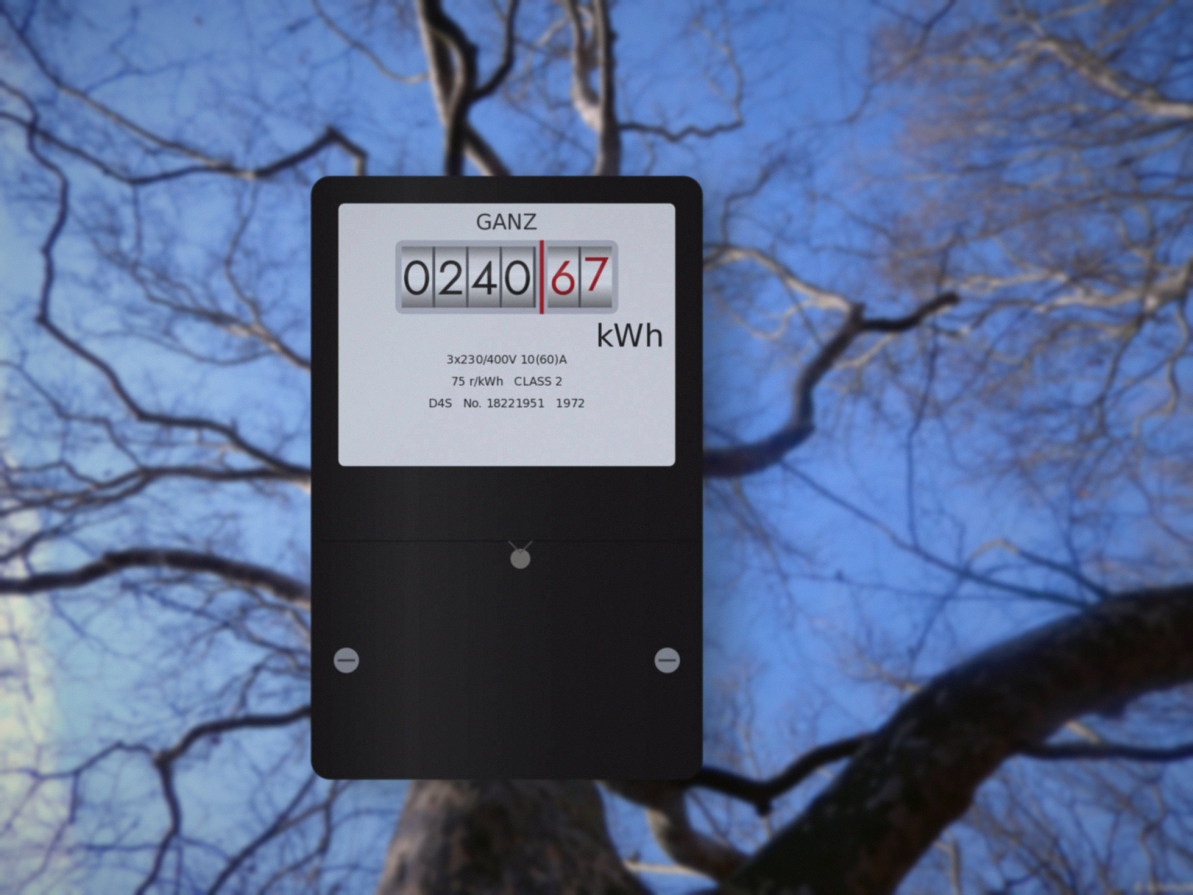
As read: 240.67 kWh
